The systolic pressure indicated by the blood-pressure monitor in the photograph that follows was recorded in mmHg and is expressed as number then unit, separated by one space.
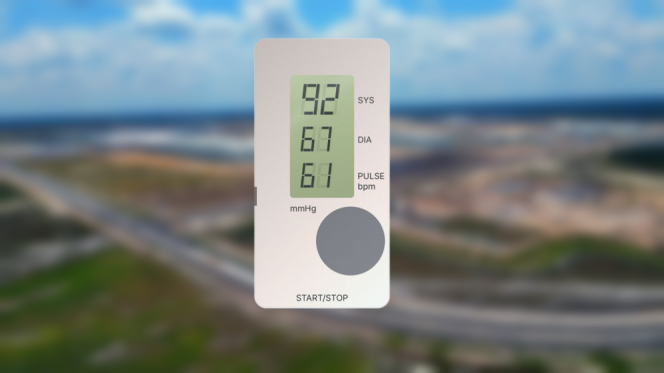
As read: 92 mmHg
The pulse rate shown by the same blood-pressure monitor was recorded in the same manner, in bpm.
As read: 61 bpm
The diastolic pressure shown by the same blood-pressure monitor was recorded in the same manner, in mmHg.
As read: 67 mmHg
